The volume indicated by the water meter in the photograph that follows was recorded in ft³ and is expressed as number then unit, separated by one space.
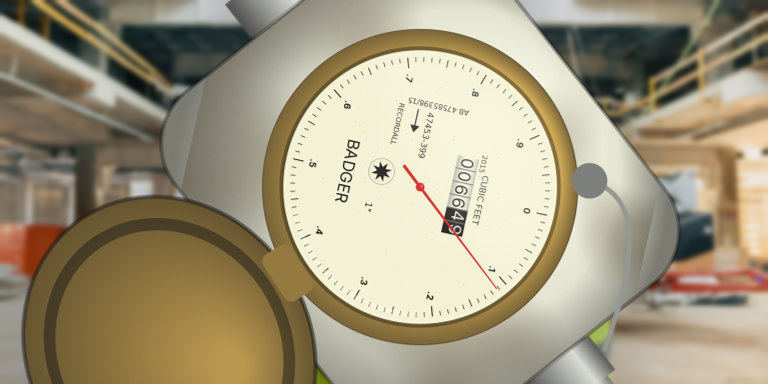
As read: 6649.11 ft³
